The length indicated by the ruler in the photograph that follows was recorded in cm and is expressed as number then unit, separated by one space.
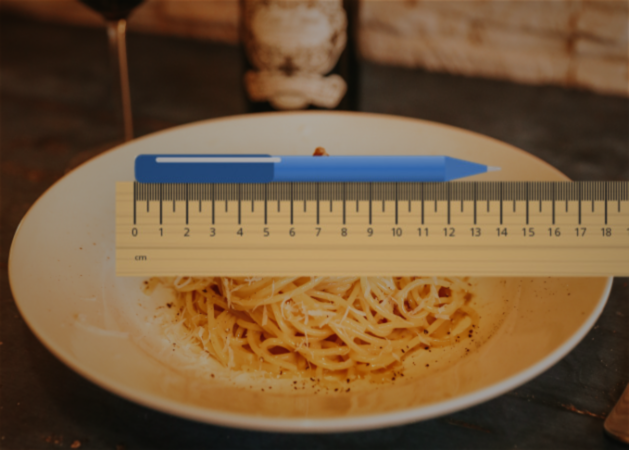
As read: 14 cm
